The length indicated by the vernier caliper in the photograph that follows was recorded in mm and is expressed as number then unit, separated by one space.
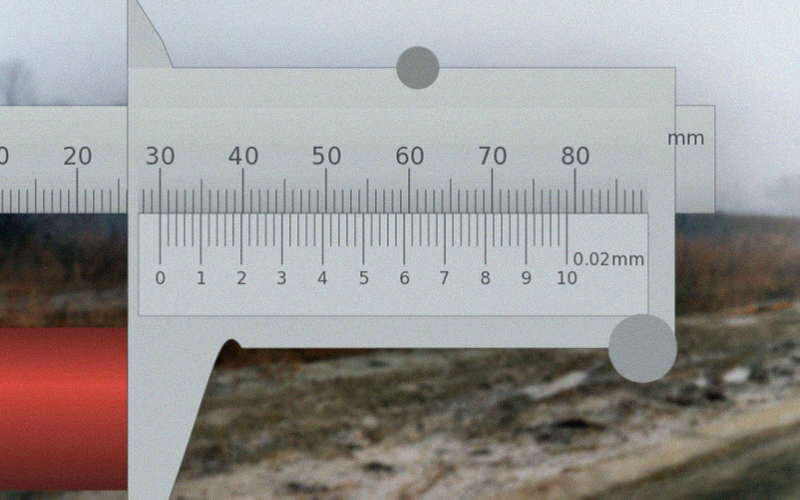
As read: 30.0 mm
